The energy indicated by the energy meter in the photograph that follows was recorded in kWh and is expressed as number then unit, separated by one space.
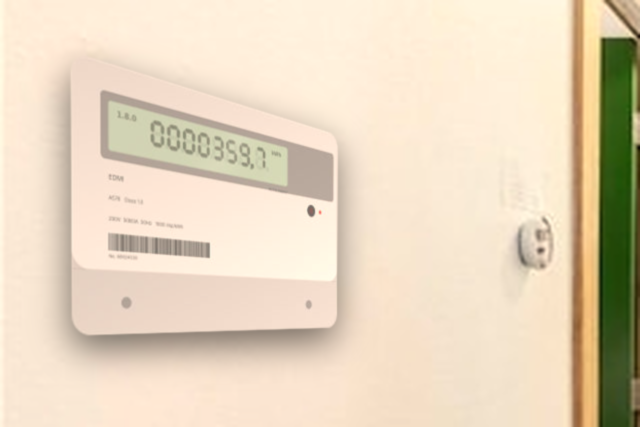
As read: 359.7 kWh
